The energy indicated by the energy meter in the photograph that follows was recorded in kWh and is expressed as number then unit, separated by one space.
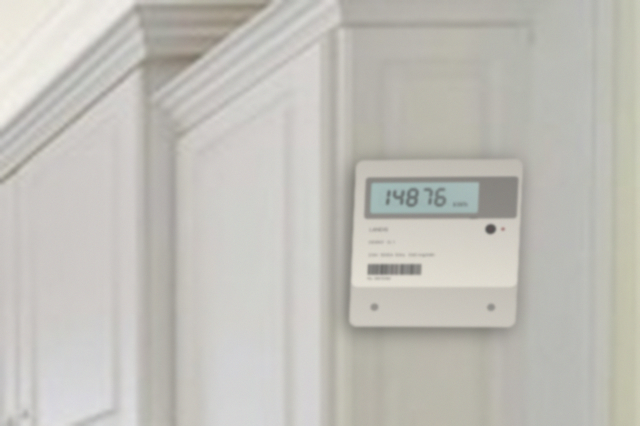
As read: 14876 kWh
